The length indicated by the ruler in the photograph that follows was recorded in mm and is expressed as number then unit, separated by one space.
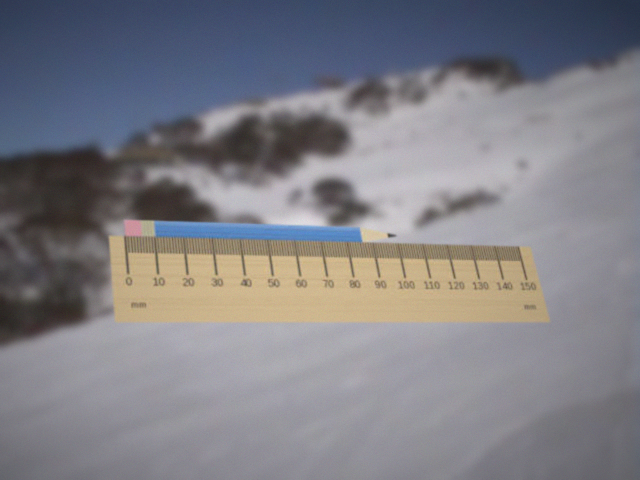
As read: 100 mm
